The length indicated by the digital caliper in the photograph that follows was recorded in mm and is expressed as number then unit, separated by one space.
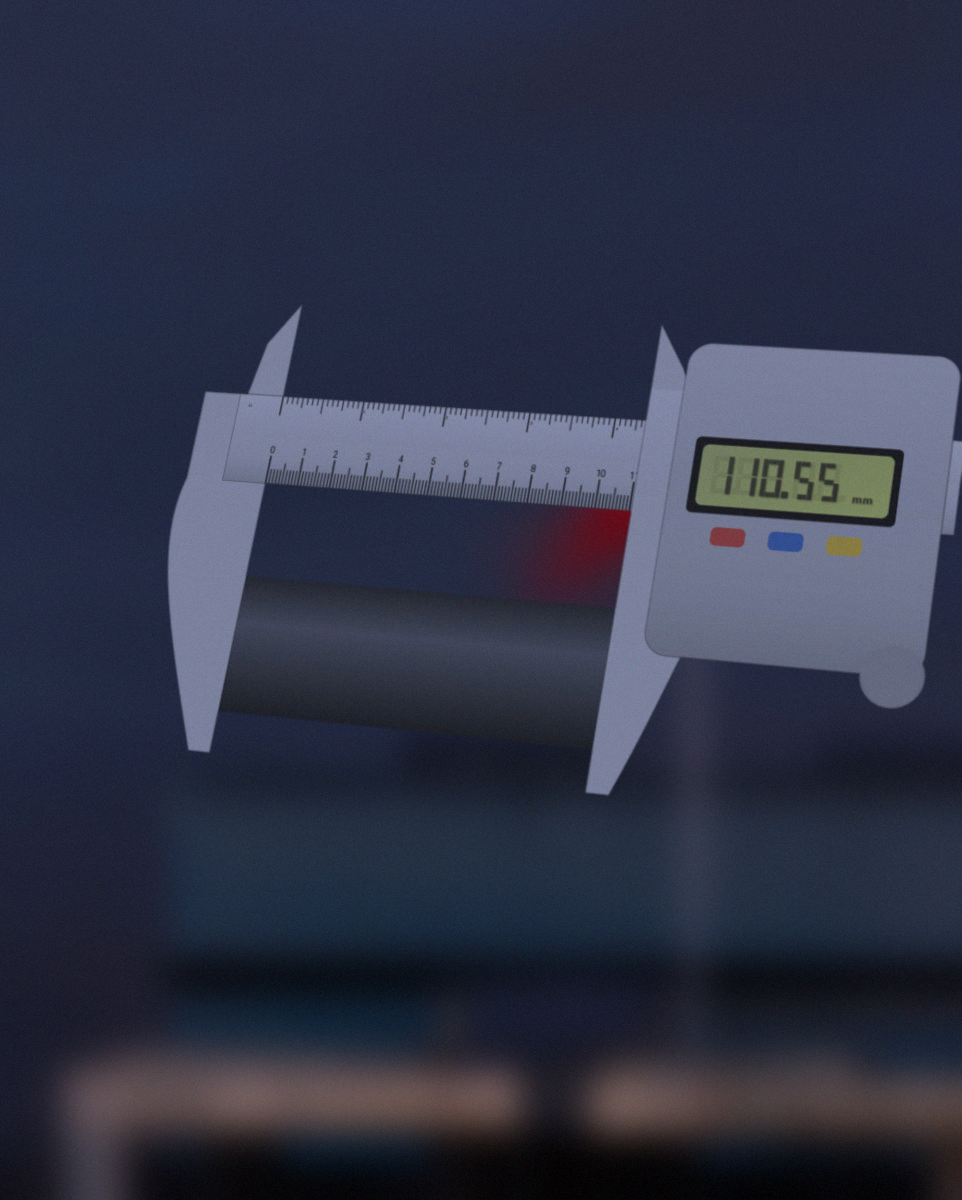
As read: 110.55 mm
